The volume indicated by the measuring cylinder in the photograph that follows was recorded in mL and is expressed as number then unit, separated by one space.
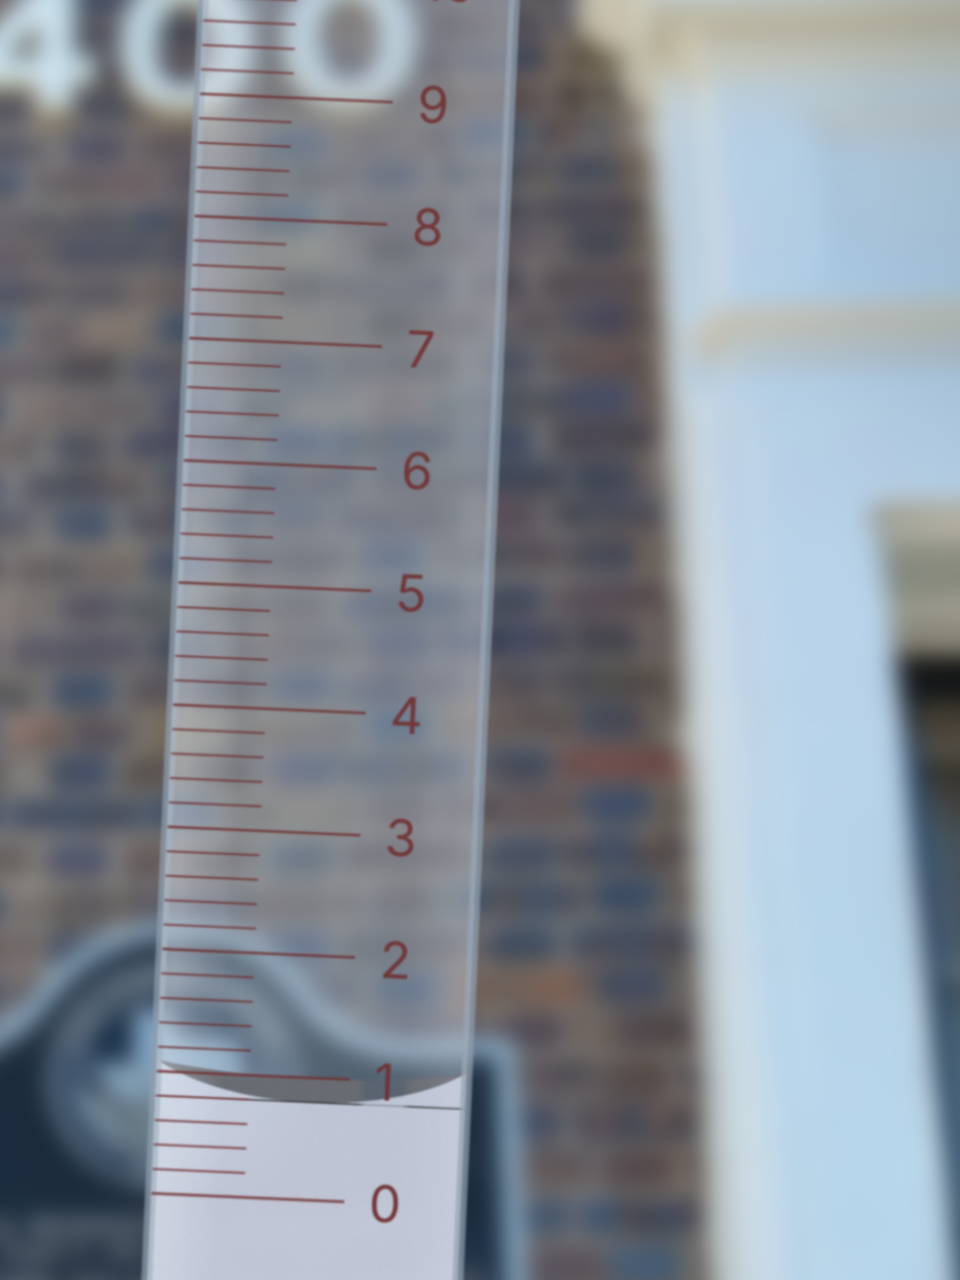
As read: 0.8 mL
